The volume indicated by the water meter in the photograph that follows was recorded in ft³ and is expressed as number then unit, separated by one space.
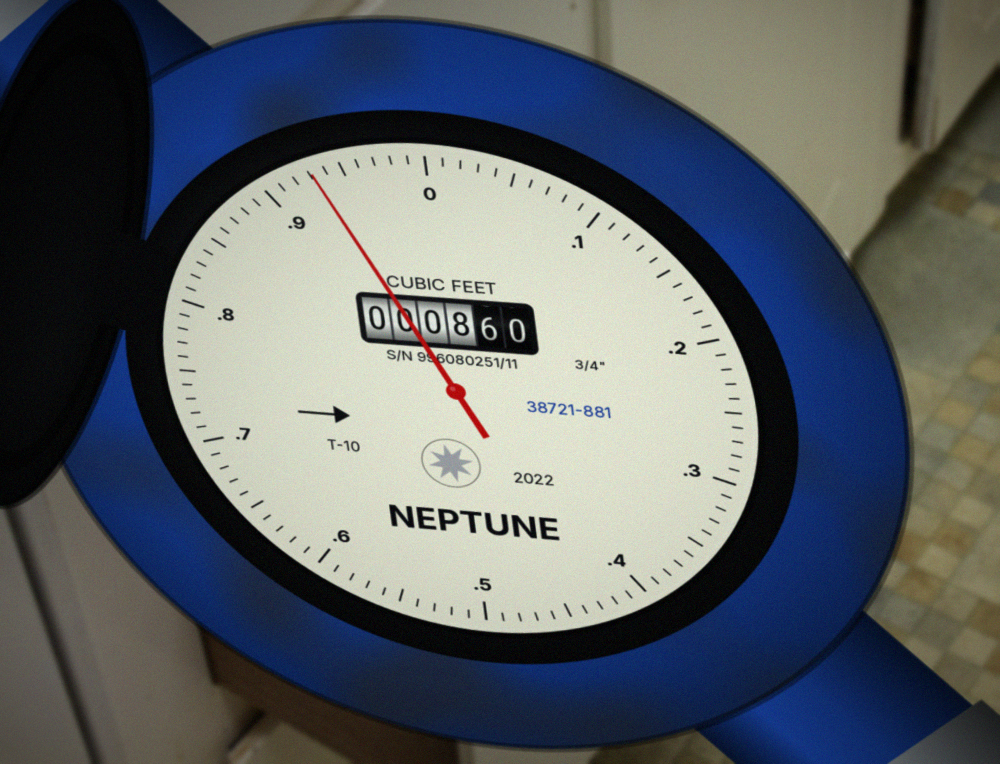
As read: 859.93 ft³
